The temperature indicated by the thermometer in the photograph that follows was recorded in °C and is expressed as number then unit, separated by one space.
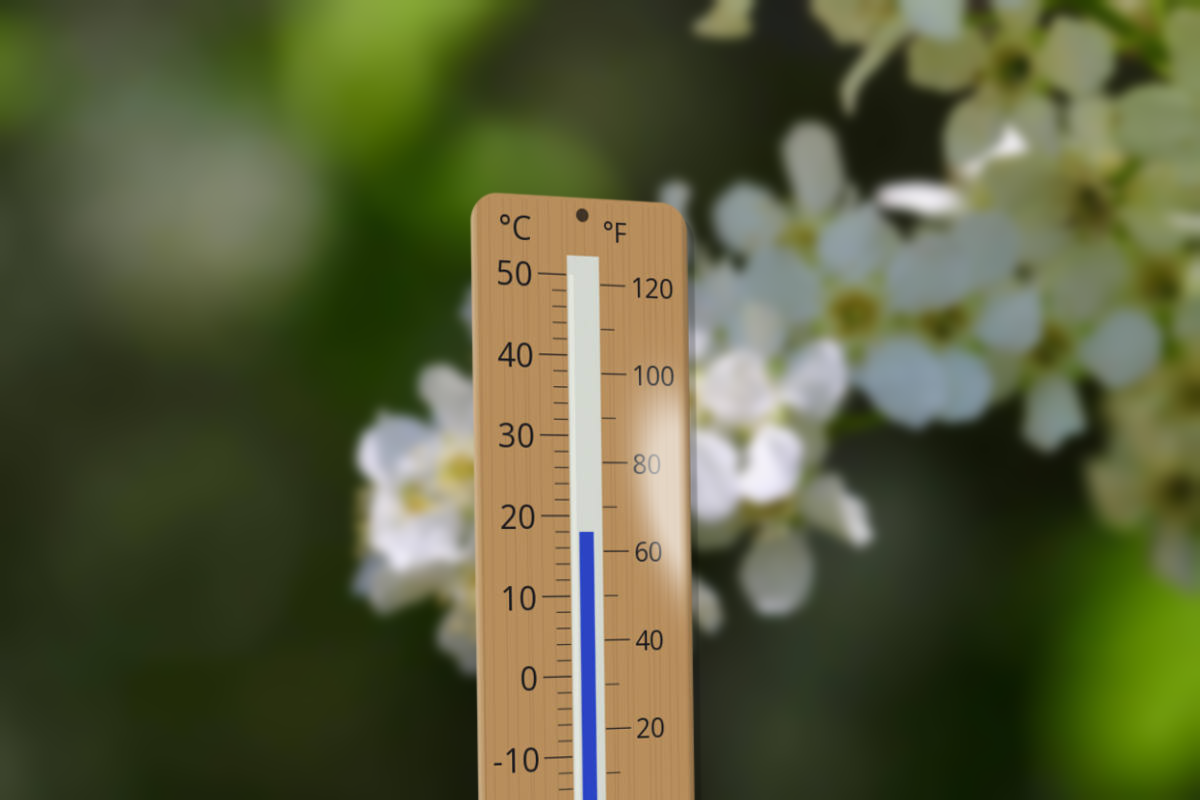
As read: 18 °C
